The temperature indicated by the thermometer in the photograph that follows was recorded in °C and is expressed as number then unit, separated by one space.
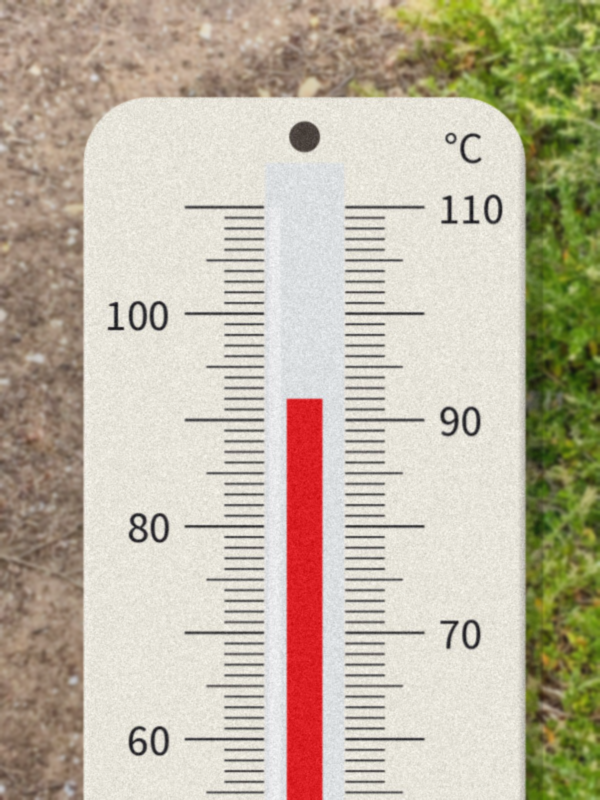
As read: 92 °C
